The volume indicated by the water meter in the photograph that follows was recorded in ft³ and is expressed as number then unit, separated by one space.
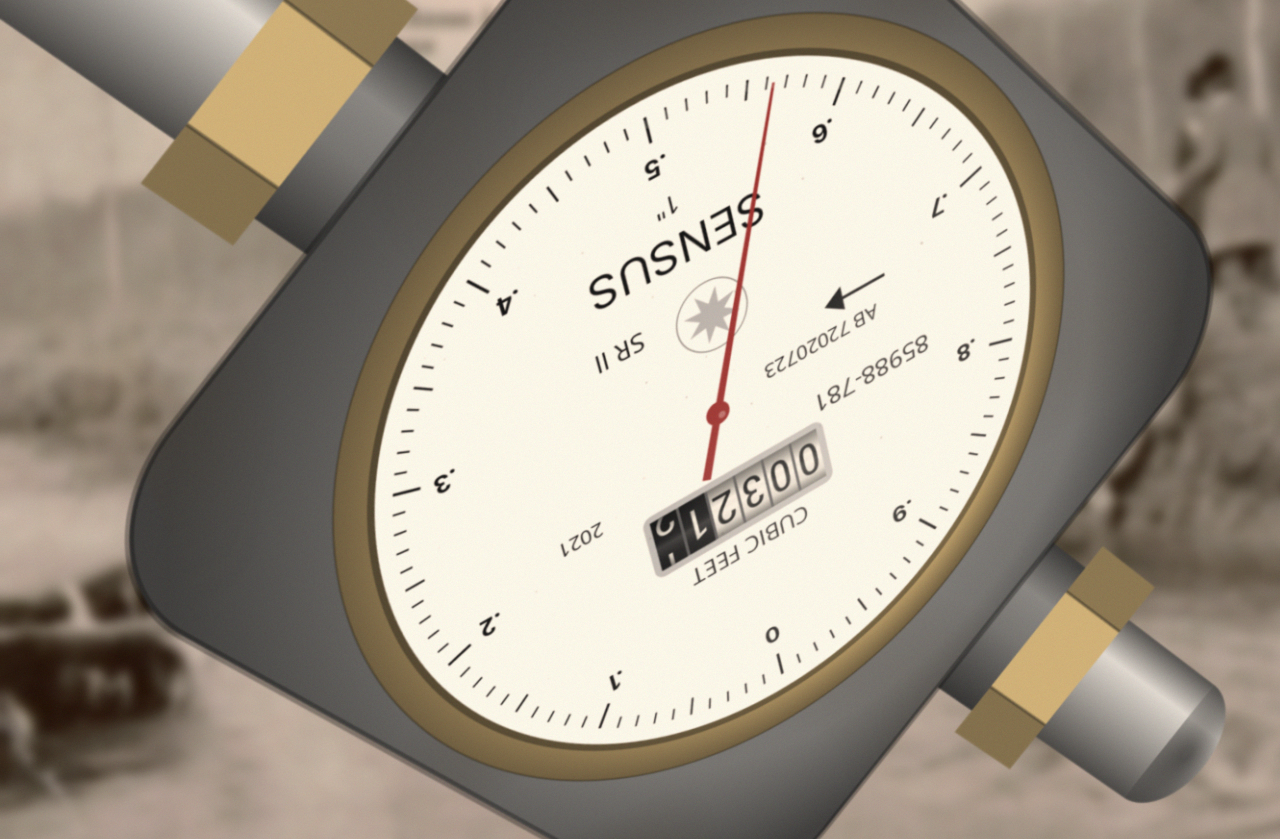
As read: 3211.56 ft³
